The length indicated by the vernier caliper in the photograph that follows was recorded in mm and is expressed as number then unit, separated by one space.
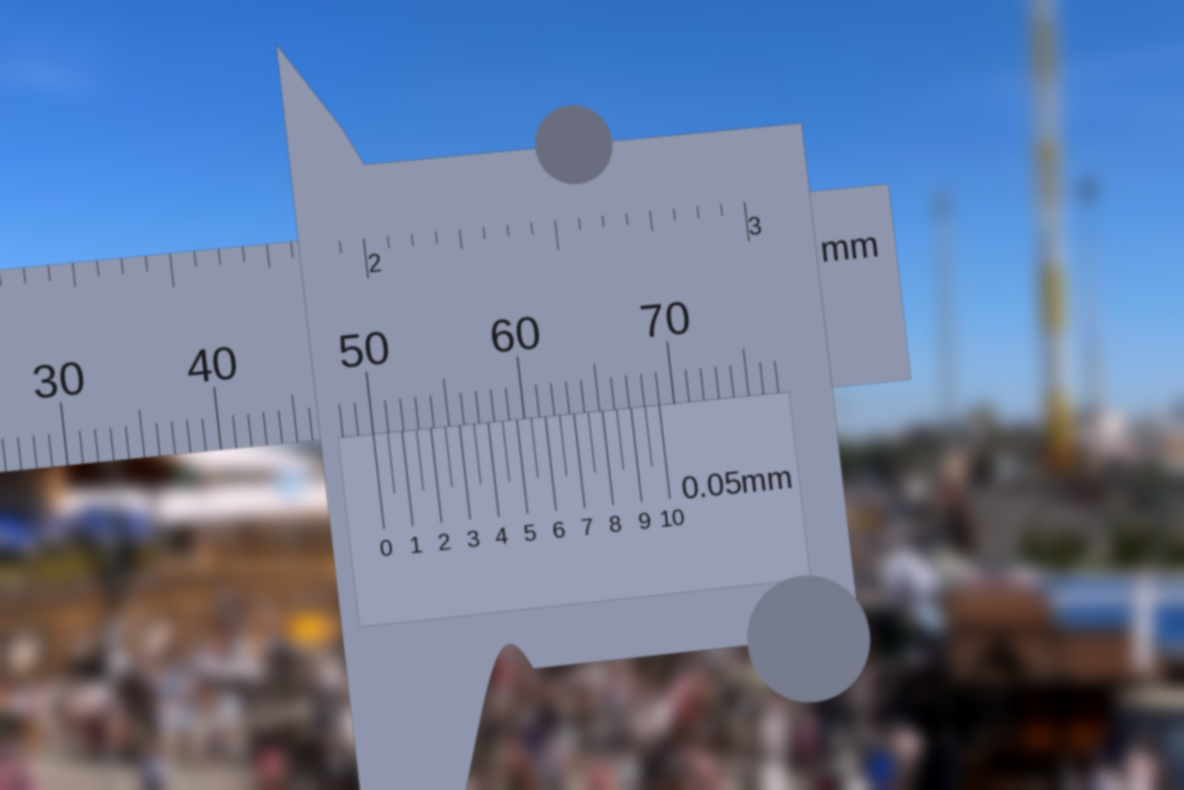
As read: 50.0 mm
